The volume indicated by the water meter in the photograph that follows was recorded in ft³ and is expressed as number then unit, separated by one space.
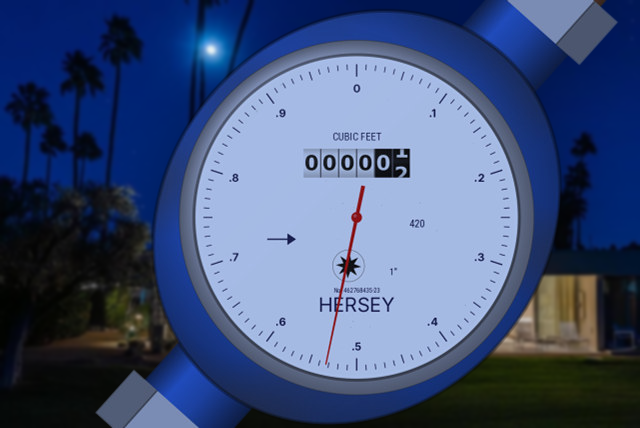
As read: 1.53 ft³
